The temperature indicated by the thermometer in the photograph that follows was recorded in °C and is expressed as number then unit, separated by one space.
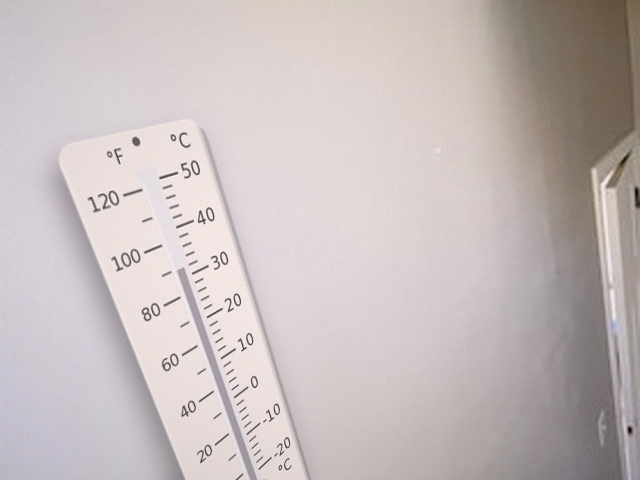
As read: 32 °C
